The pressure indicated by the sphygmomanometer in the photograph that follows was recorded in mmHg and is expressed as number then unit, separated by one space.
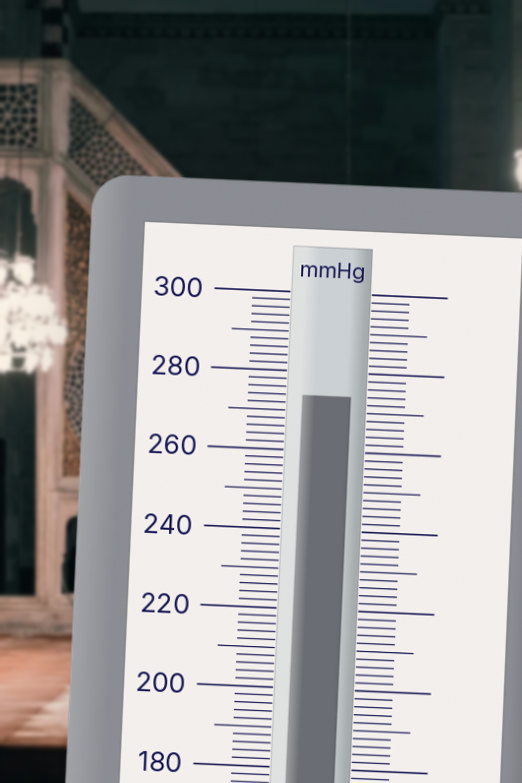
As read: 274 mmHg
